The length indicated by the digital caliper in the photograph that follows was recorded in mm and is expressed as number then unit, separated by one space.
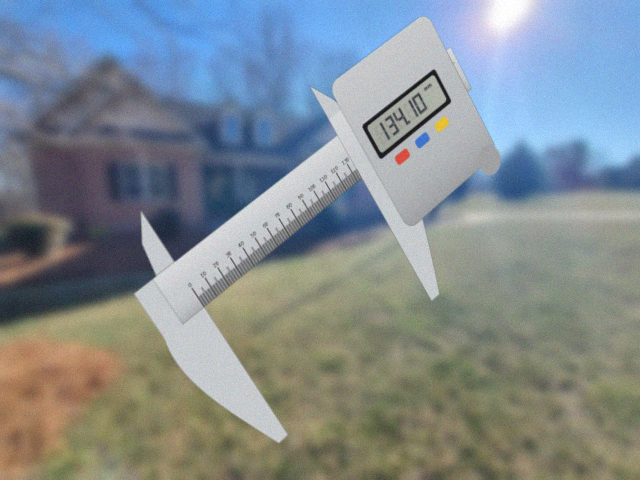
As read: 134.10 mm
